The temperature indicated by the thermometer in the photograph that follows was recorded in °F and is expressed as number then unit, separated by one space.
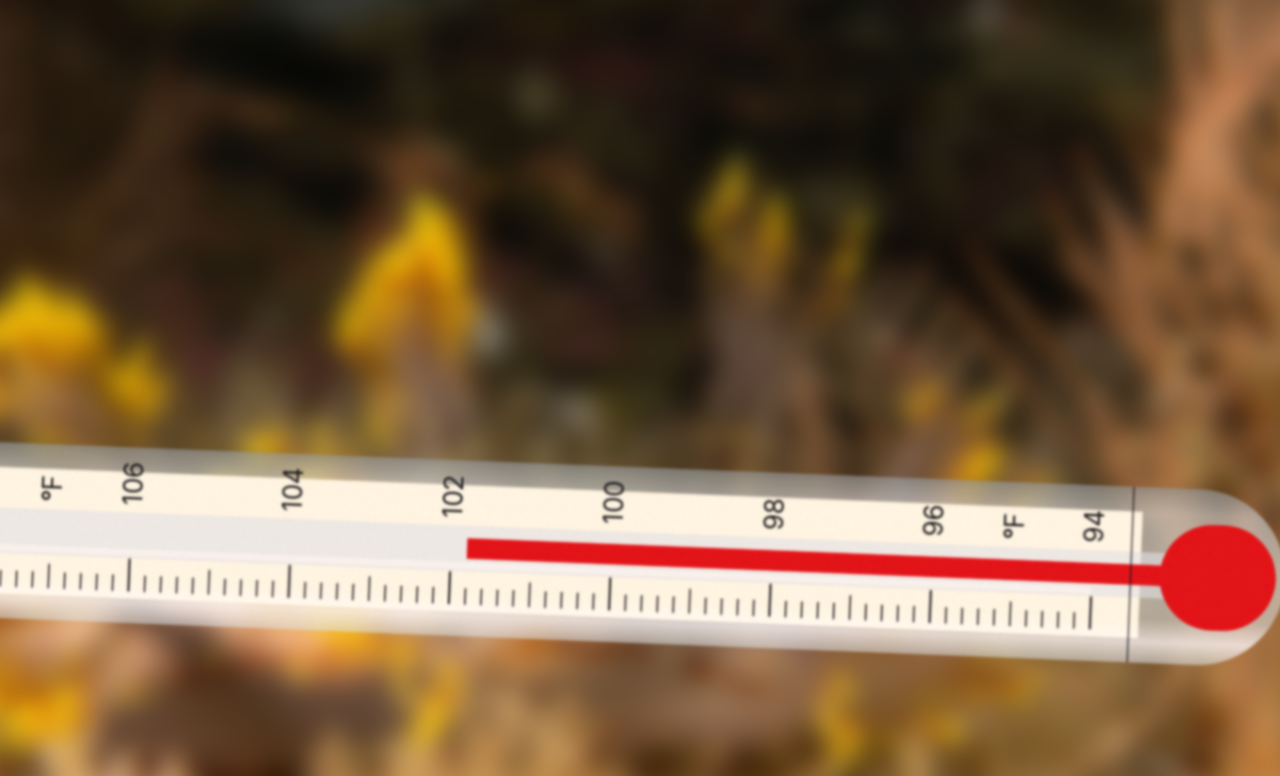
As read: 101.8 °F
